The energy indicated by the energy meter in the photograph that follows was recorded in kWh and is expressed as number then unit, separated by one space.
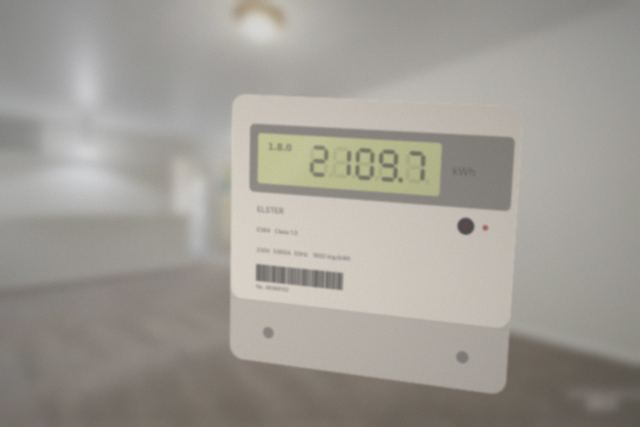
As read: 2109.7 kWh
